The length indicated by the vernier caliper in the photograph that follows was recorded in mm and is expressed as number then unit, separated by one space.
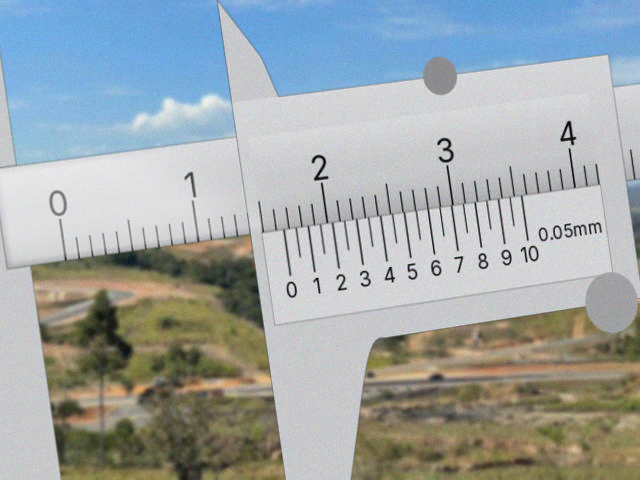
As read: 16.6 mm
